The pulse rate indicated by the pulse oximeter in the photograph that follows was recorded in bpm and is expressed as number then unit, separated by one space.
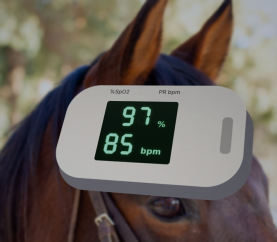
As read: 85 bpm
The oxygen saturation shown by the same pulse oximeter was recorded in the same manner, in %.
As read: 97 %
